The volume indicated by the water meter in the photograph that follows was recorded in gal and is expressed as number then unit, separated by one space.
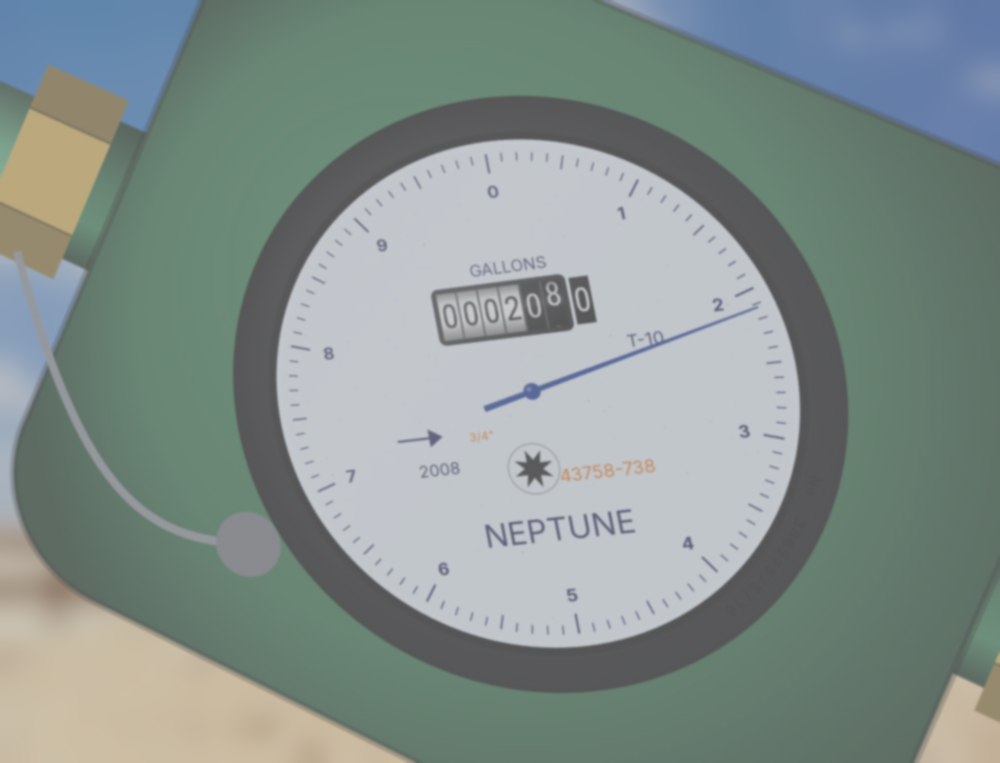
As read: 2082.1 gal
